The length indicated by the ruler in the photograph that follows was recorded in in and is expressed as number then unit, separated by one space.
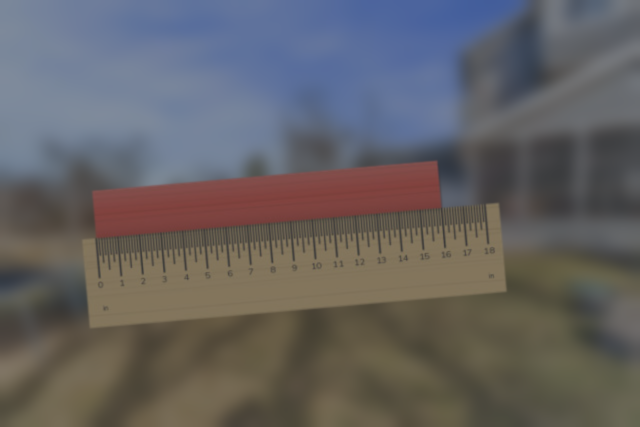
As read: 16 in
